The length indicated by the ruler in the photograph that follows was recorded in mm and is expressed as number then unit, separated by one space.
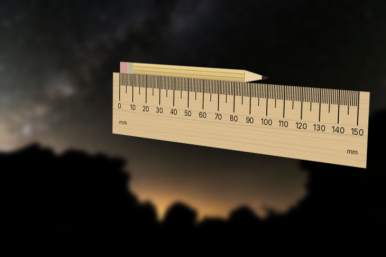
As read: 100 mm
